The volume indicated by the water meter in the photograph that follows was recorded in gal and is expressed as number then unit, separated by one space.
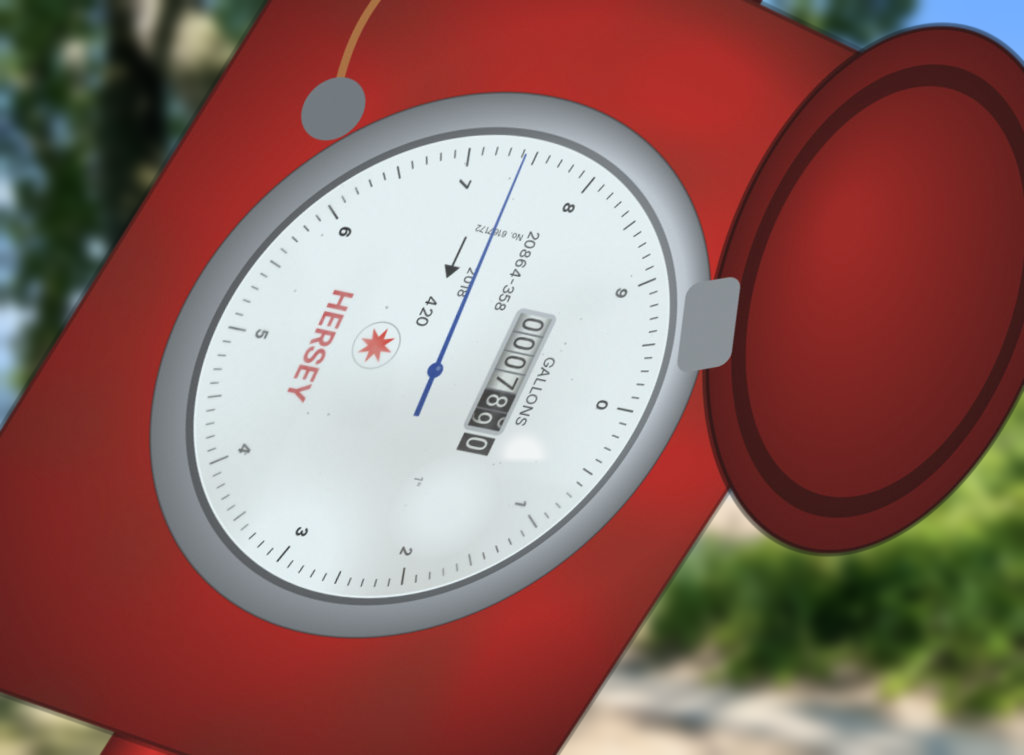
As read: 7887.4 gal
